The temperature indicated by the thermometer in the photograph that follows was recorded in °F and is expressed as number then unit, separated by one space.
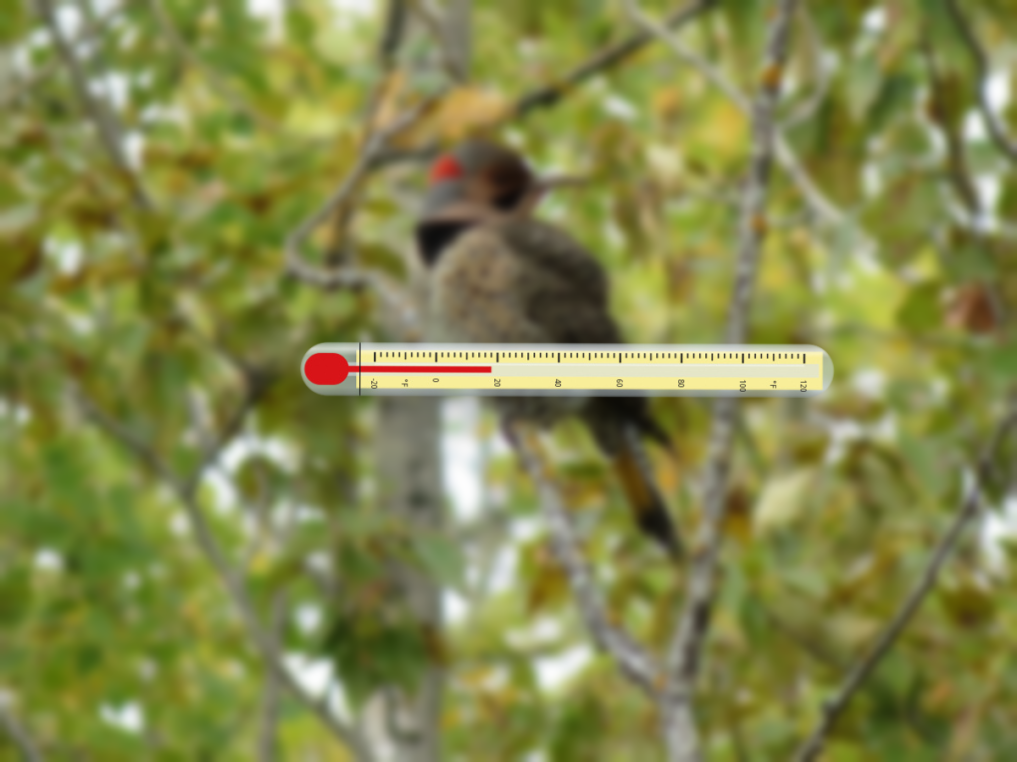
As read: 18 °F
